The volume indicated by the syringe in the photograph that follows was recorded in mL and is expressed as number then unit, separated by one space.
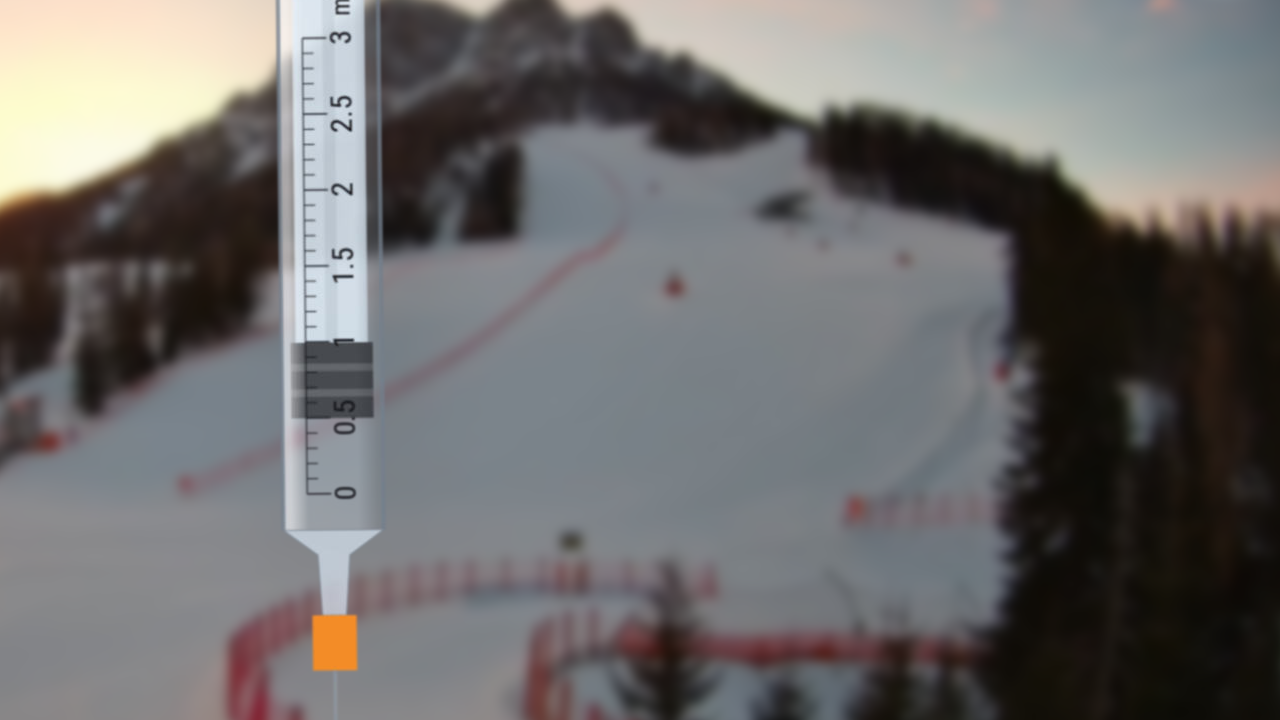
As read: 0.5 mL
